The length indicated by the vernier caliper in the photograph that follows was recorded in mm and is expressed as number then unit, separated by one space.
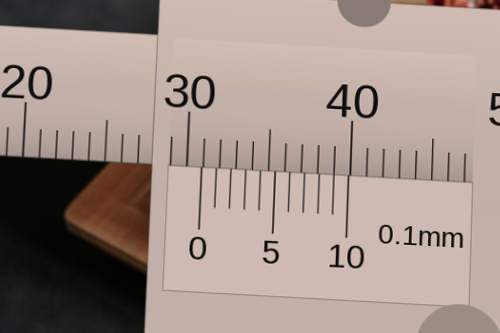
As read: 30.9 mm
